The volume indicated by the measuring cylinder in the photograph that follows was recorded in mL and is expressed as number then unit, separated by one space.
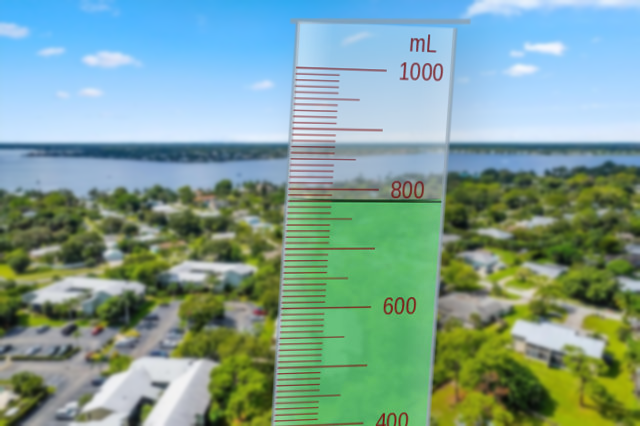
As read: 780 mL
